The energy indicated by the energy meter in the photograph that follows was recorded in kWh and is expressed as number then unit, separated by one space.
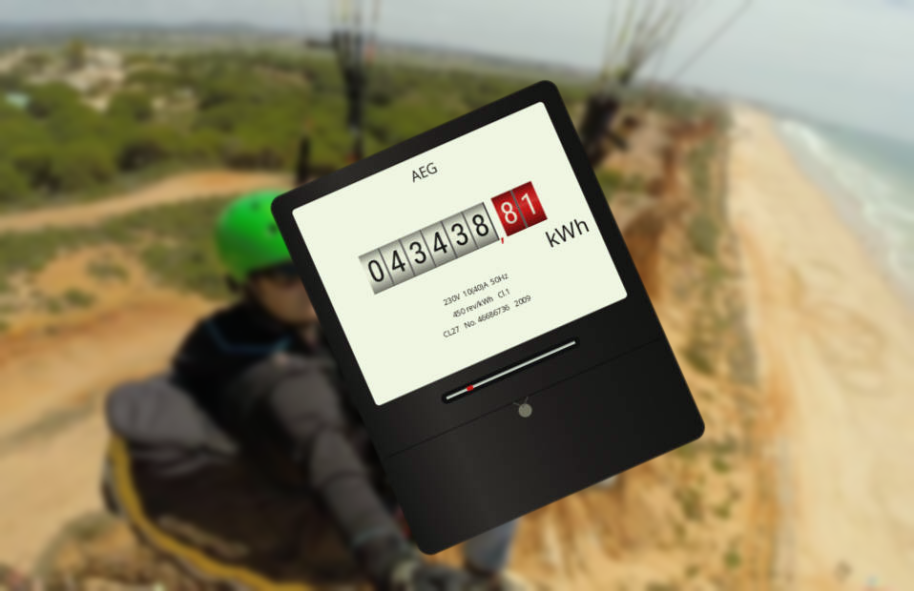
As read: 43438.81 kWh
